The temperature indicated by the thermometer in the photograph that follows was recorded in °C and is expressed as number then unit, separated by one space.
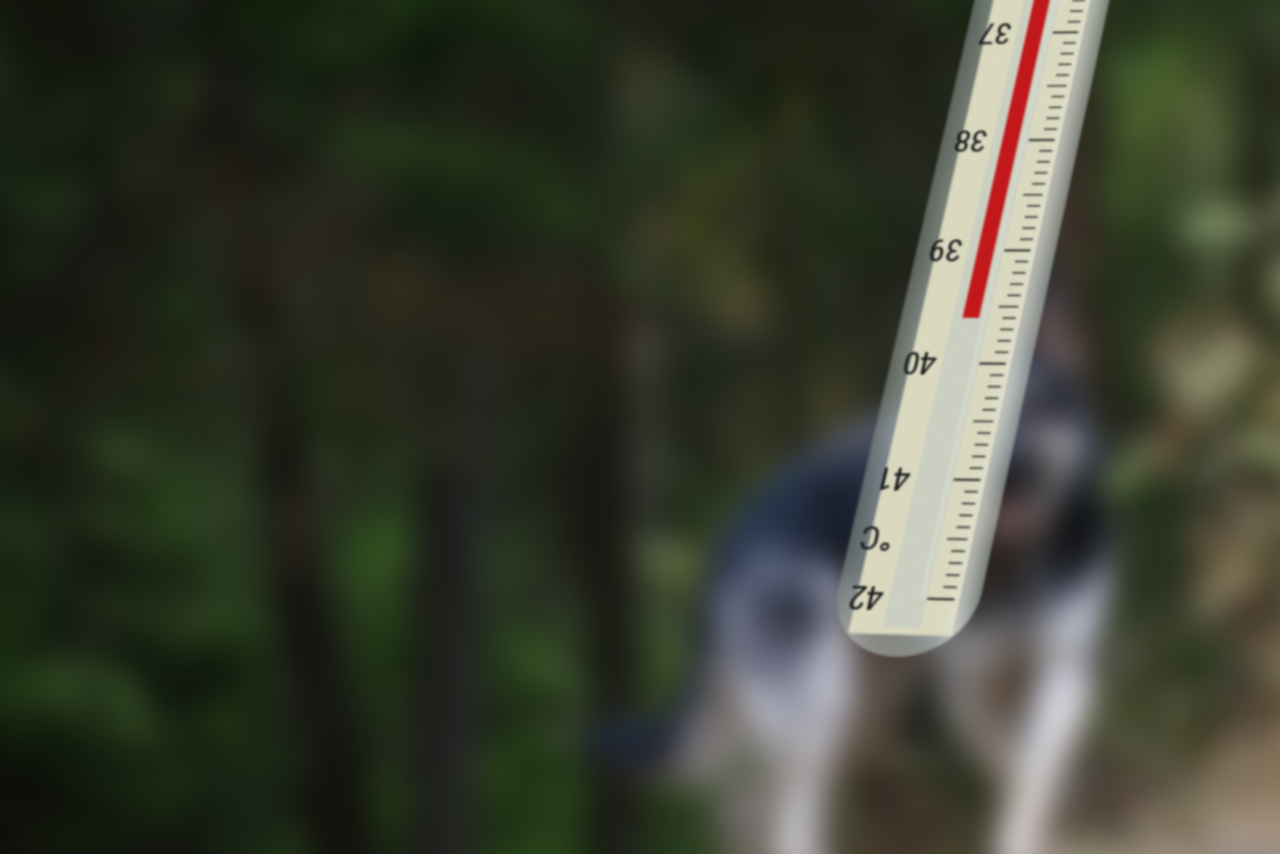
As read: 39.6 °C
